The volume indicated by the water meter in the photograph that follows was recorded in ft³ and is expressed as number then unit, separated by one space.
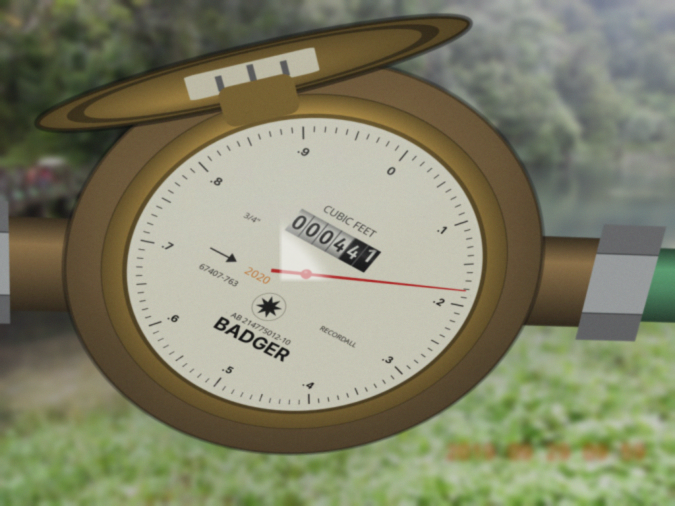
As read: 441.18 ft³
